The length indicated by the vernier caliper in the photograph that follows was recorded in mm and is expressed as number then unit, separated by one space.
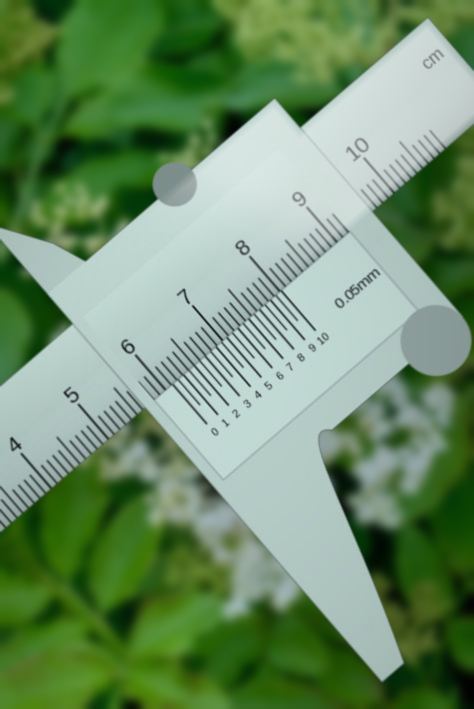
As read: 61.2 mm
